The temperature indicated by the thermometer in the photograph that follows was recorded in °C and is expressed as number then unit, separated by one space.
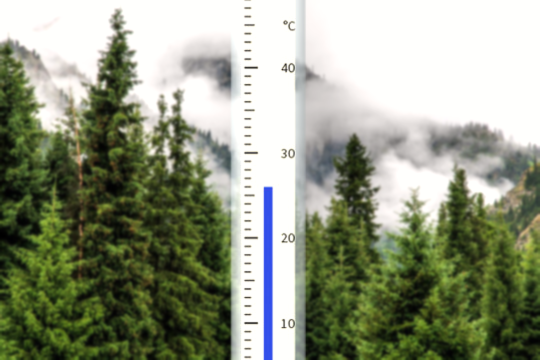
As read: 26 °C
